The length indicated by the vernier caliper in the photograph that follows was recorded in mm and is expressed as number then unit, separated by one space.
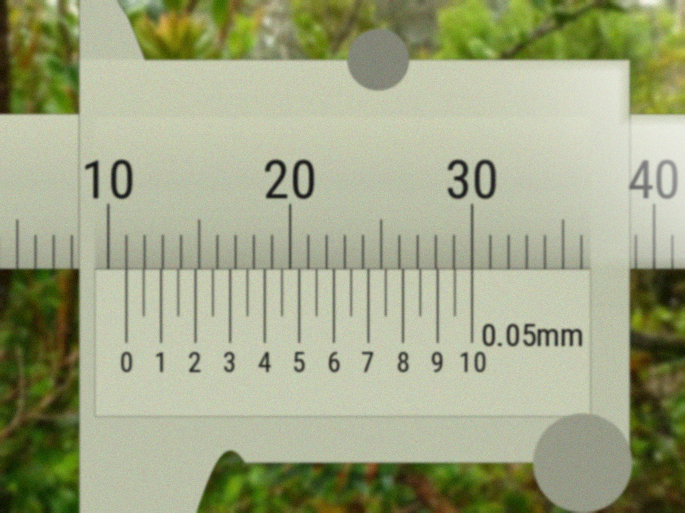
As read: 11.0 mm
